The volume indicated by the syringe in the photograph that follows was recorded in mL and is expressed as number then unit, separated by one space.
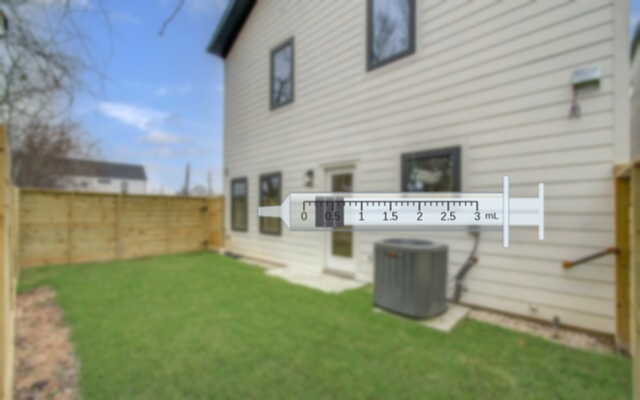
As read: 0.2 mL
